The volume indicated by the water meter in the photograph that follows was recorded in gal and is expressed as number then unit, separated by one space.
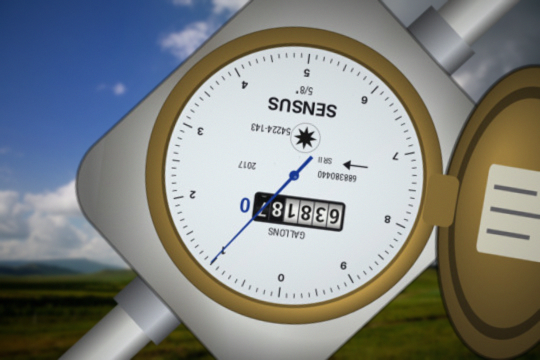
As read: 6381871.0 gal
